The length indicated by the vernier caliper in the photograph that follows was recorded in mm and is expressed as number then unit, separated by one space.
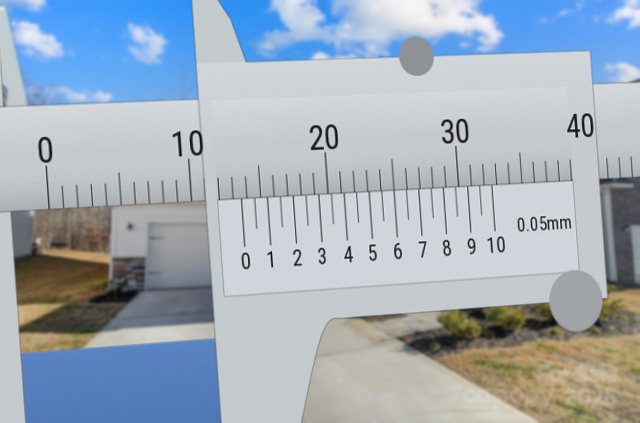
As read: 13.6 mm
